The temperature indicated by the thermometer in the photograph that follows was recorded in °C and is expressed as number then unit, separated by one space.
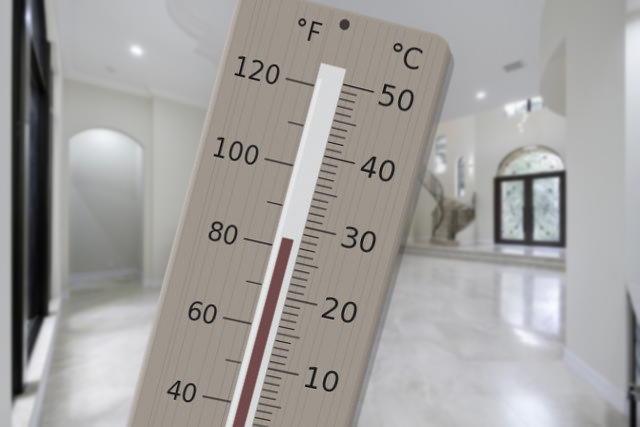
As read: 28 °C
